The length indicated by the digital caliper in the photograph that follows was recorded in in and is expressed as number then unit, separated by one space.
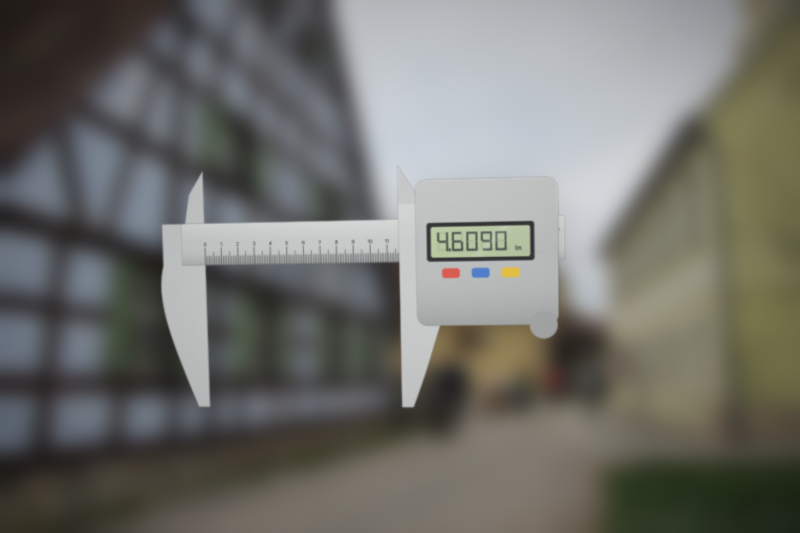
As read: 4.6090 in
